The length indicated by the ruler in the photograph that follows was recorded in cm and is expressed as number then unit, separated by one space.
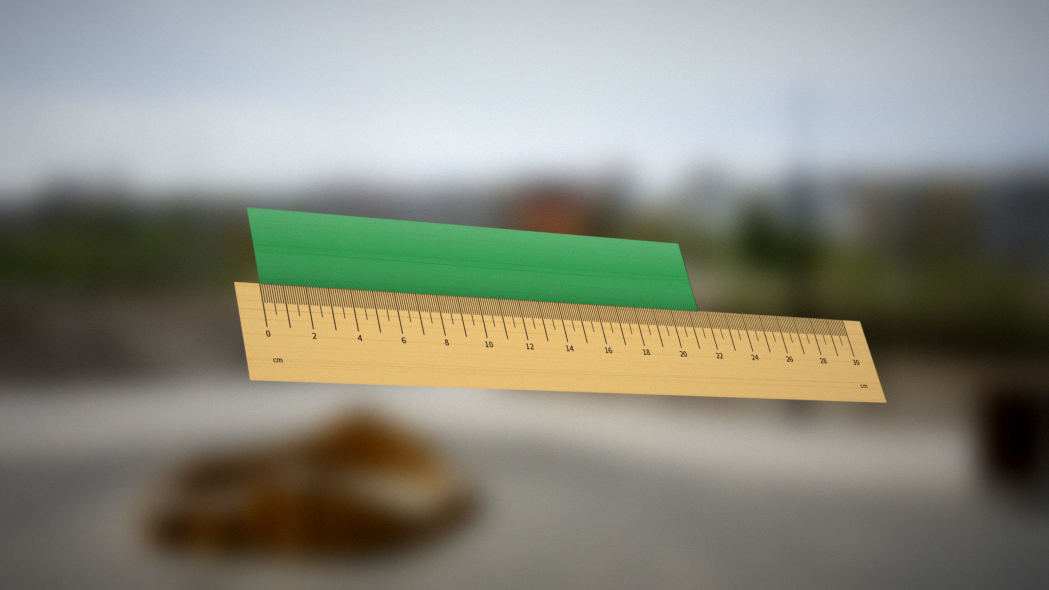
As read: 21.5 cm
